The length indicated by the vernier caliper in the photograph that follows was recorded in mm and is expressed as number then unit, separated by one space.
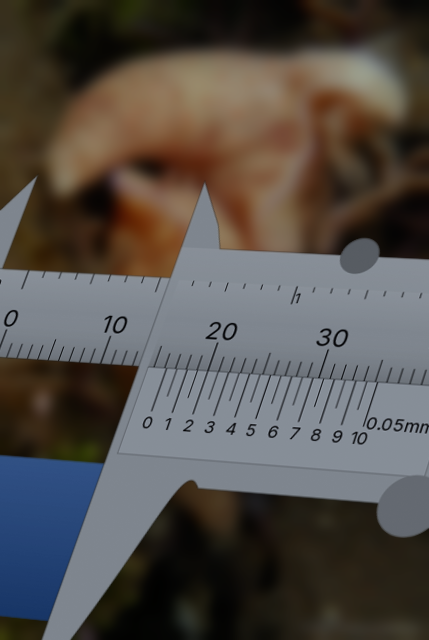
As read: 16.2 mm
